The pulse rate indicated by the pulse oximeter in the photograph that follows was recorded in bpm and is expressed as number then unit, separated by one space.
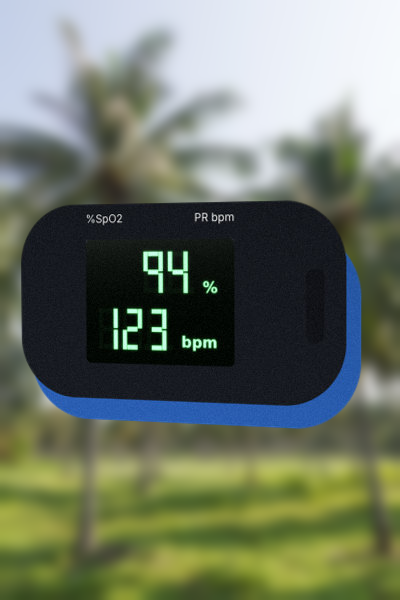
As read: 123 bpm
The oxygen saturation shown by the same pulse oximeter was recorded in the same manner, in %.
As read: 94 %
